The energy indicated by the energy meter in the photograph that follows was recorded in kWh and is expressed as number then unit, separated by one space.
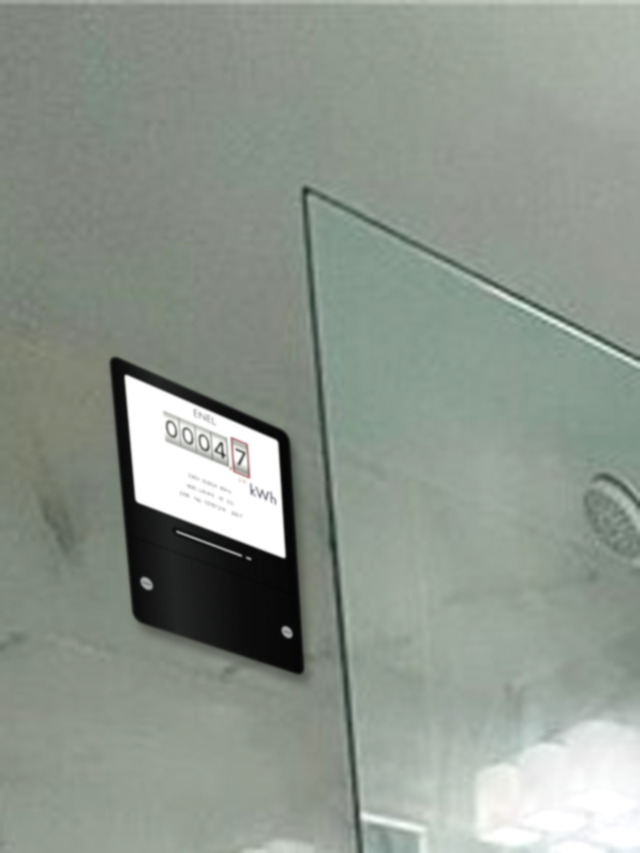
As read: 4.7 kWh
